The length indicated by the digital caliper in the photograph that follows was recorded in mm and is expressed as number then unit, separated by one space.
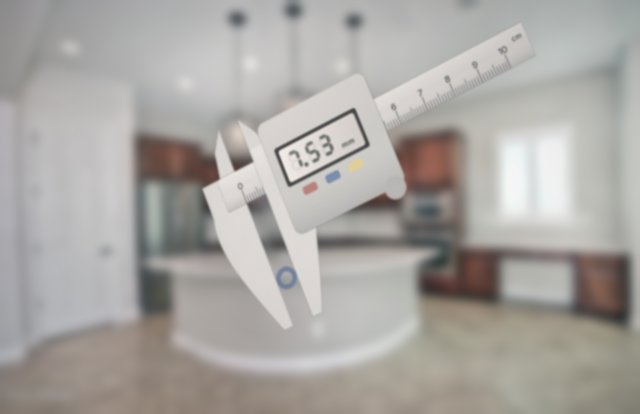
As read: 7.53 mm
